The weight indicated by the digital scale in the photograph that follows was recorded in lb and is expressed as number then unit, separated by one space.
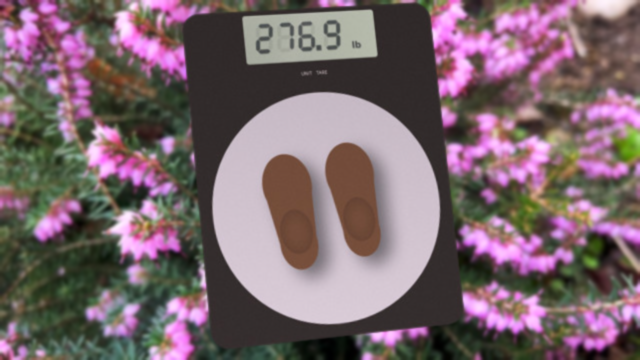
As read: 276.9 lb
